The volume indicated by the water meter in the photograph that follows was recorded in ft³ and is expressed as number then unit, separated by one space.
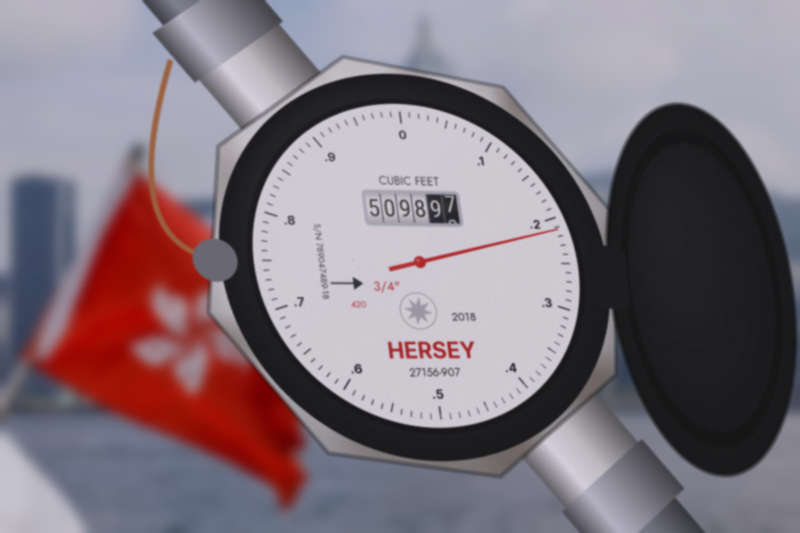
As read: 509897.21 ft³
